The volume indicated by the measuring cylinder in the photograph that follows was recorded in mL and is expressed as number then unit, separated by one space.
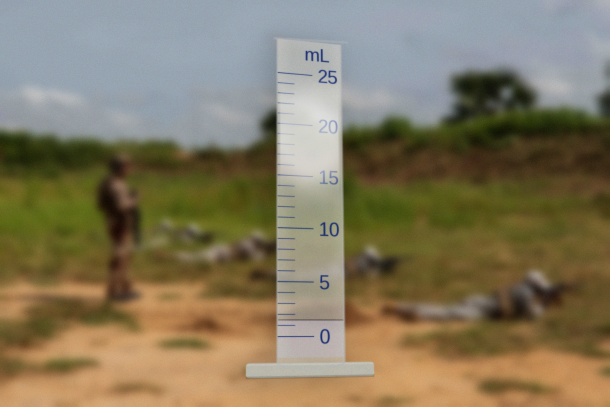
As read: 1.5 mL
